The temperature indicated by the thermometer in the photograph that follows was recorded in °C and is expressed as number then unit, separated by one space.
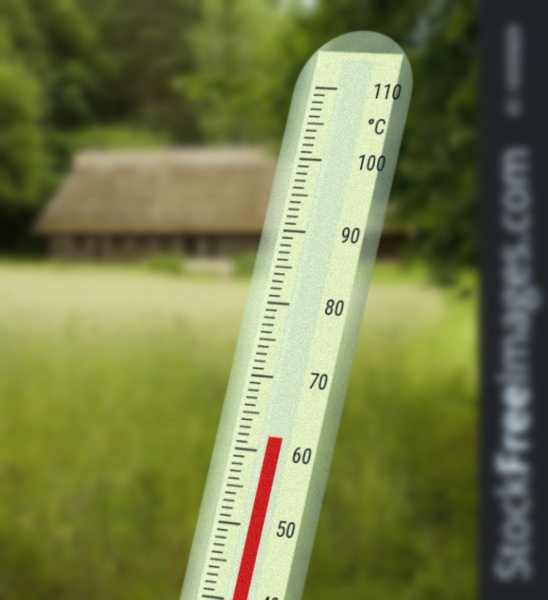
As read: 62 °C
